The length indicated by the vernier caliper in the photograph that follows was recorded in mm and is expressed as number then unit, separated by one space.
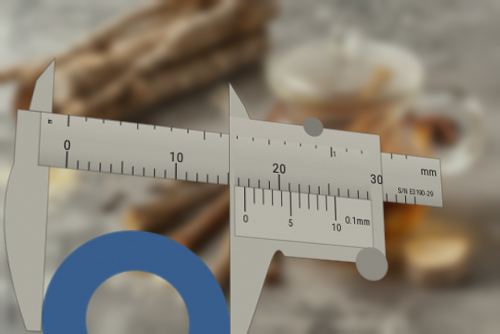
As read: 16.6 mm
